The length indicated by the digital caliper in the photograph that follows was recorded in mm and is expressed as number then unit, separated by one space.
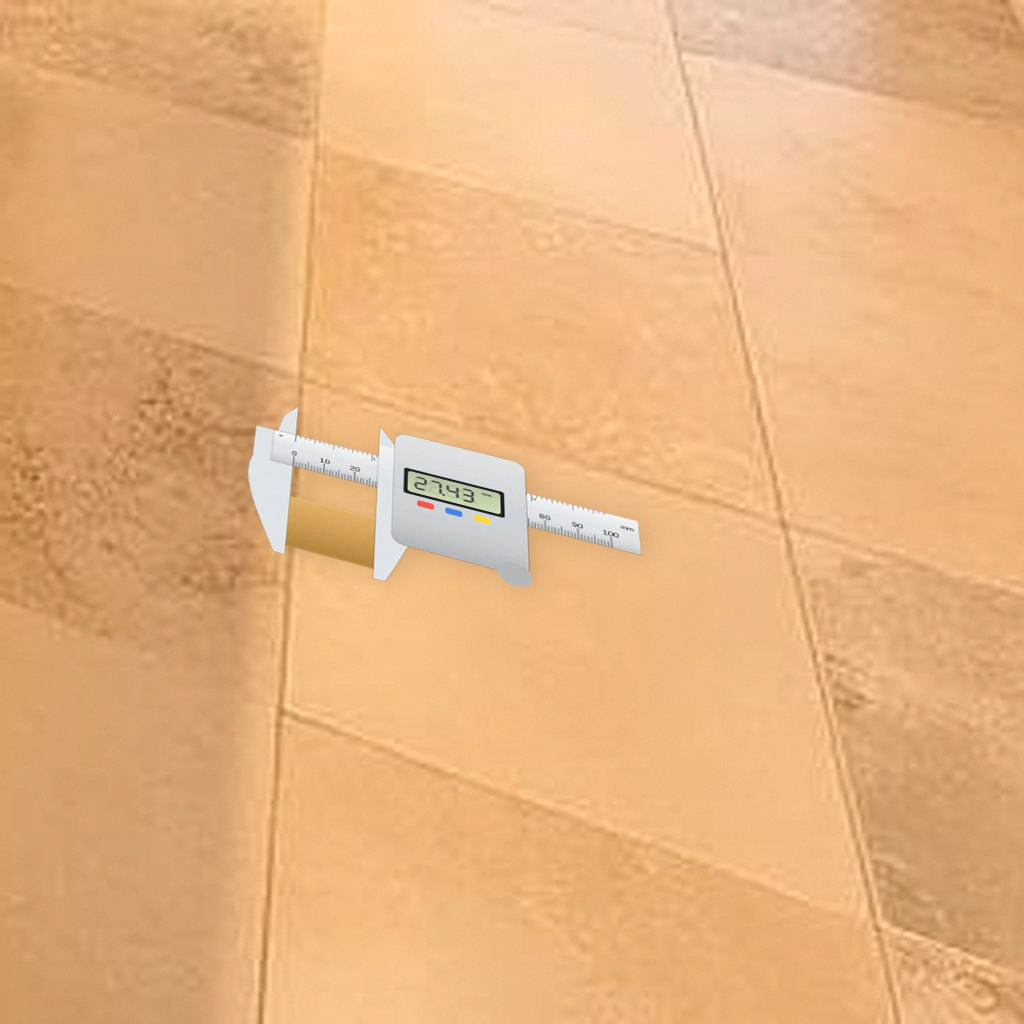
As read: 27.43 mm
